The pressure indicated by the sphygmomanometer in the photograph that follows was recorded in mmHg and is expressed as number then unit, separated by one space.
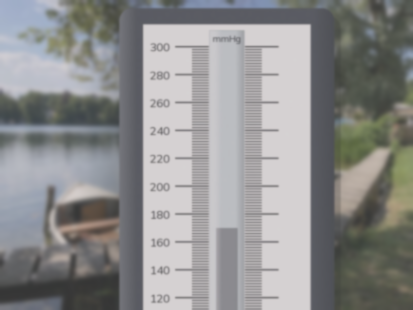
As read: 170 mmHg
